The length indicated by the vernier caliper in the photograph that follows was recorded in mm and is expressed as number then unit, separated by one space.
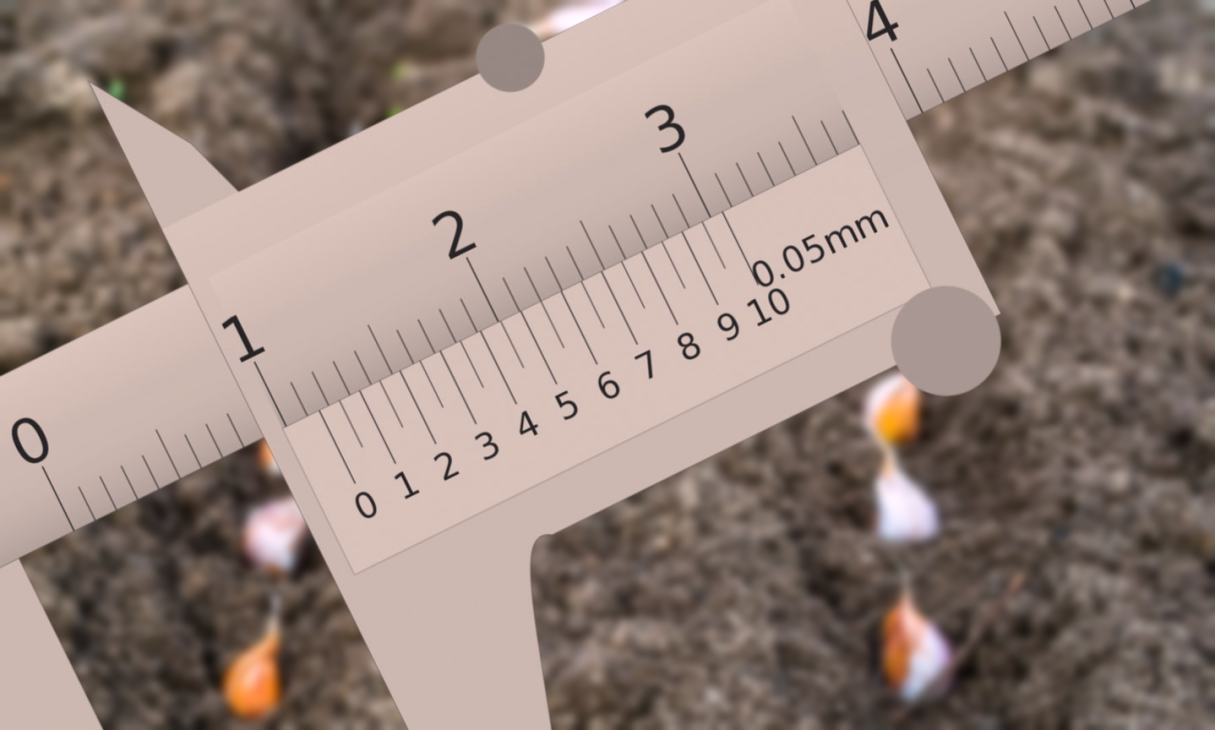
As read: 11.55 mm
